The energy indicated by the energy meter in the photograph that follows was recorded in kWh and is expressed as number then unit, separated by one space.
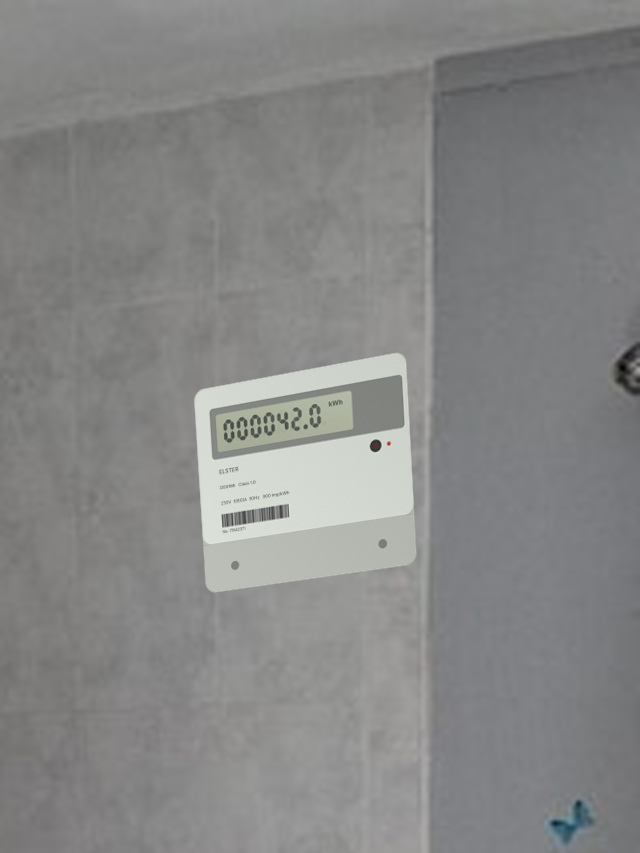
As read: 42.0 kWh
